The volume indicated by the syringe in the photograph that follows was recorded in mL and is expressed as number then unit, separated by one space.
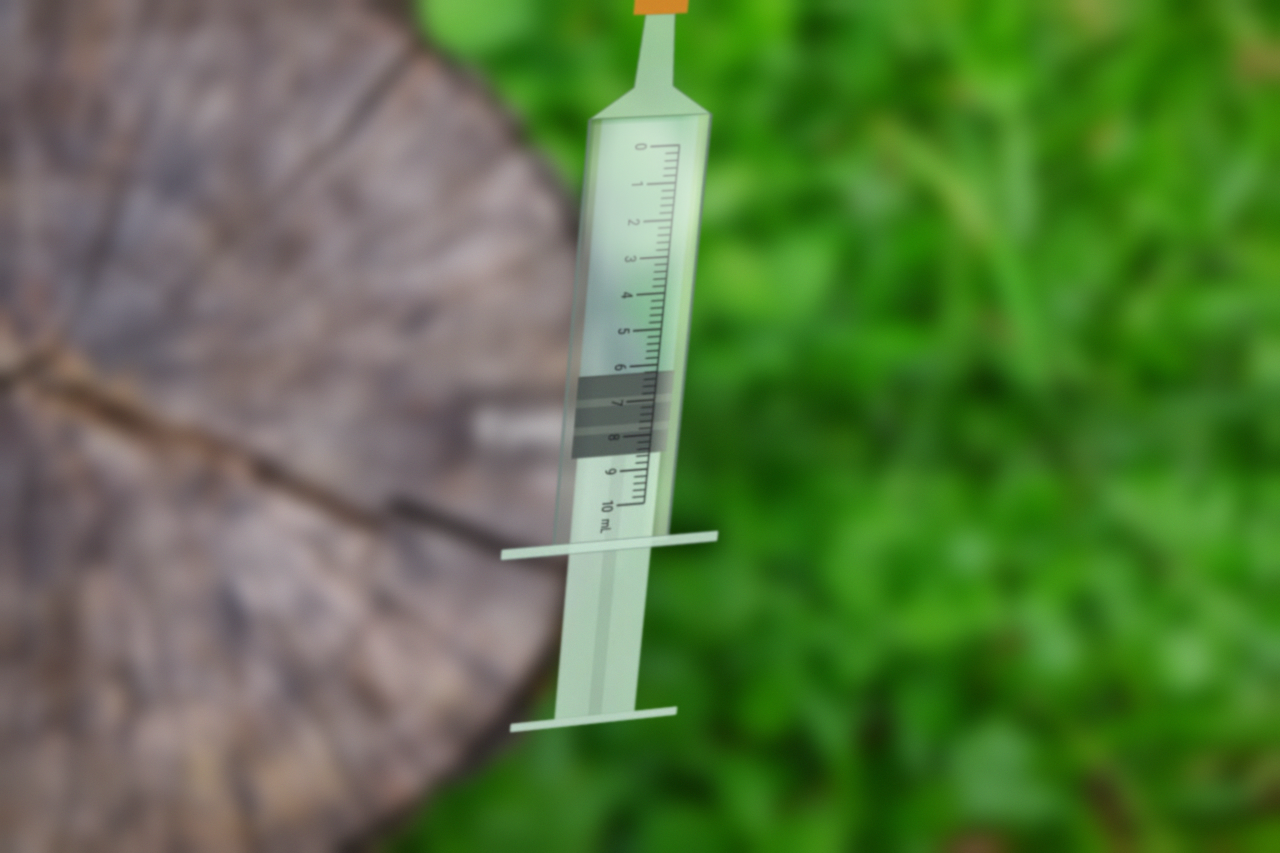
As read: 6.2 mL
